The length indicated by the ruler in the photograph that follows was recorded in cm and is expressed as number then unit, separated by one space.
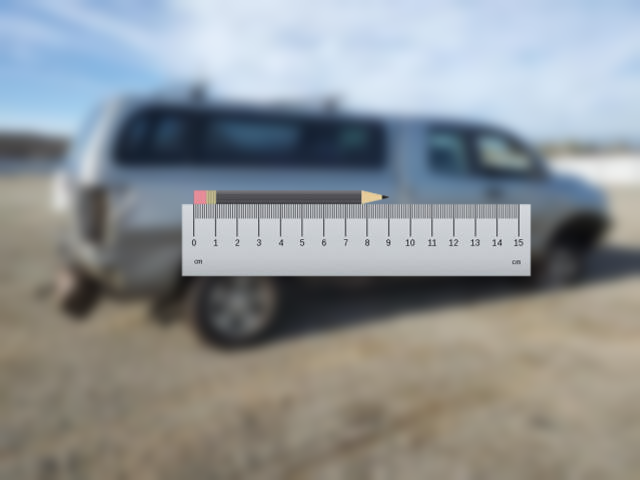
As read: 9 cm
